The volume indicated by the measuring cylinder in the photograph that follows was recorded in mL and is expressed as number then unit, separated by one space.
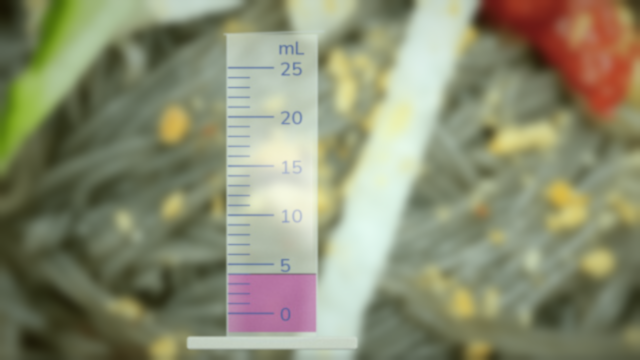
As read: 4 mL
